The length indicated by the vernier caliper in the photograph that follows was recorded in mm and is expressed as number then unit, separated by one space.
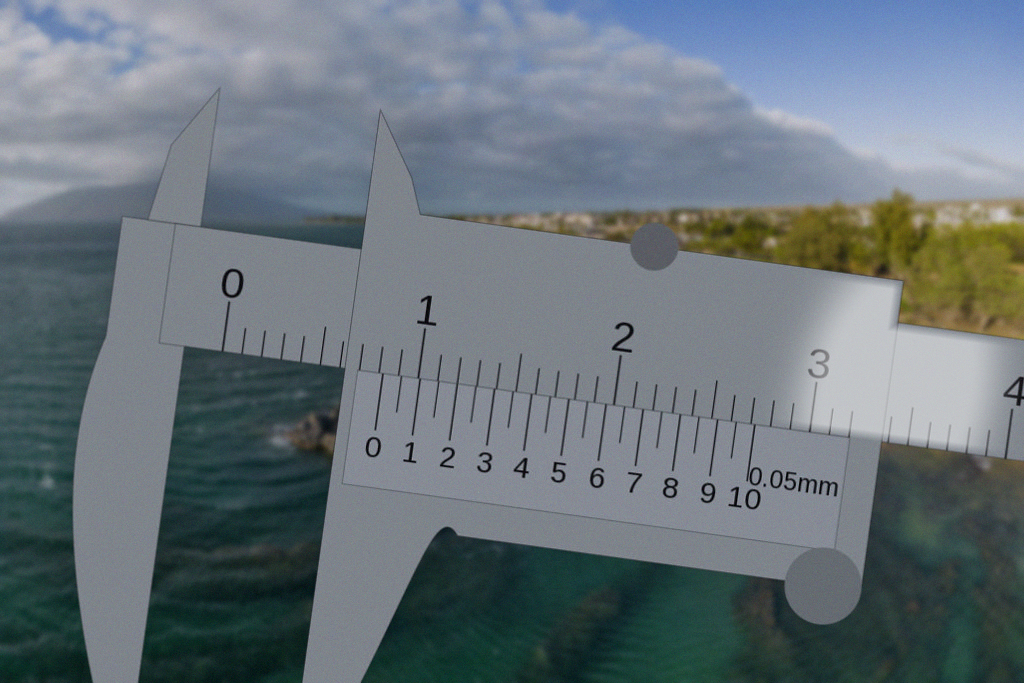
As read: 8.2 mm
